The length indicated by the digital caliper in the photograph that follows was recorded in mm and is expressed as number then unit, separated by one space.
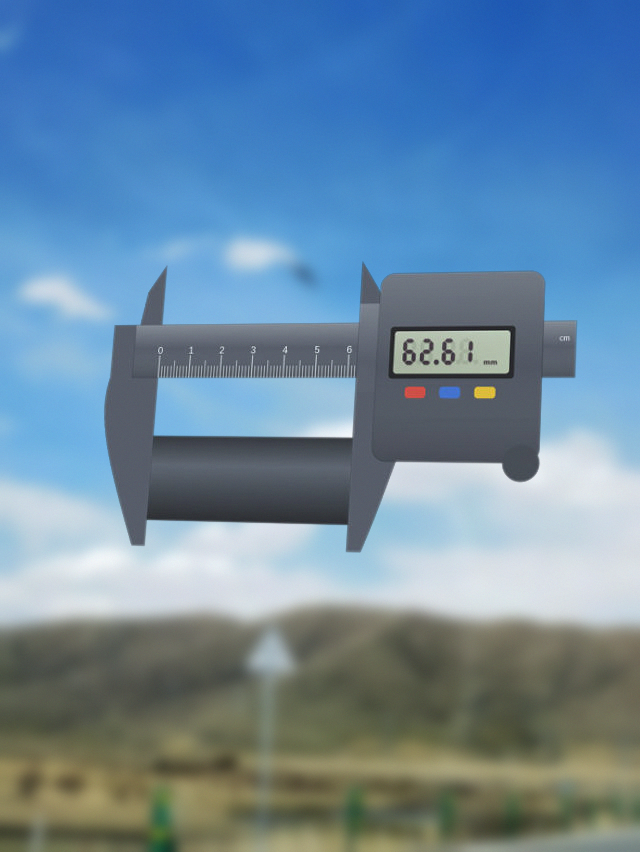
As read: 62.61 mm
